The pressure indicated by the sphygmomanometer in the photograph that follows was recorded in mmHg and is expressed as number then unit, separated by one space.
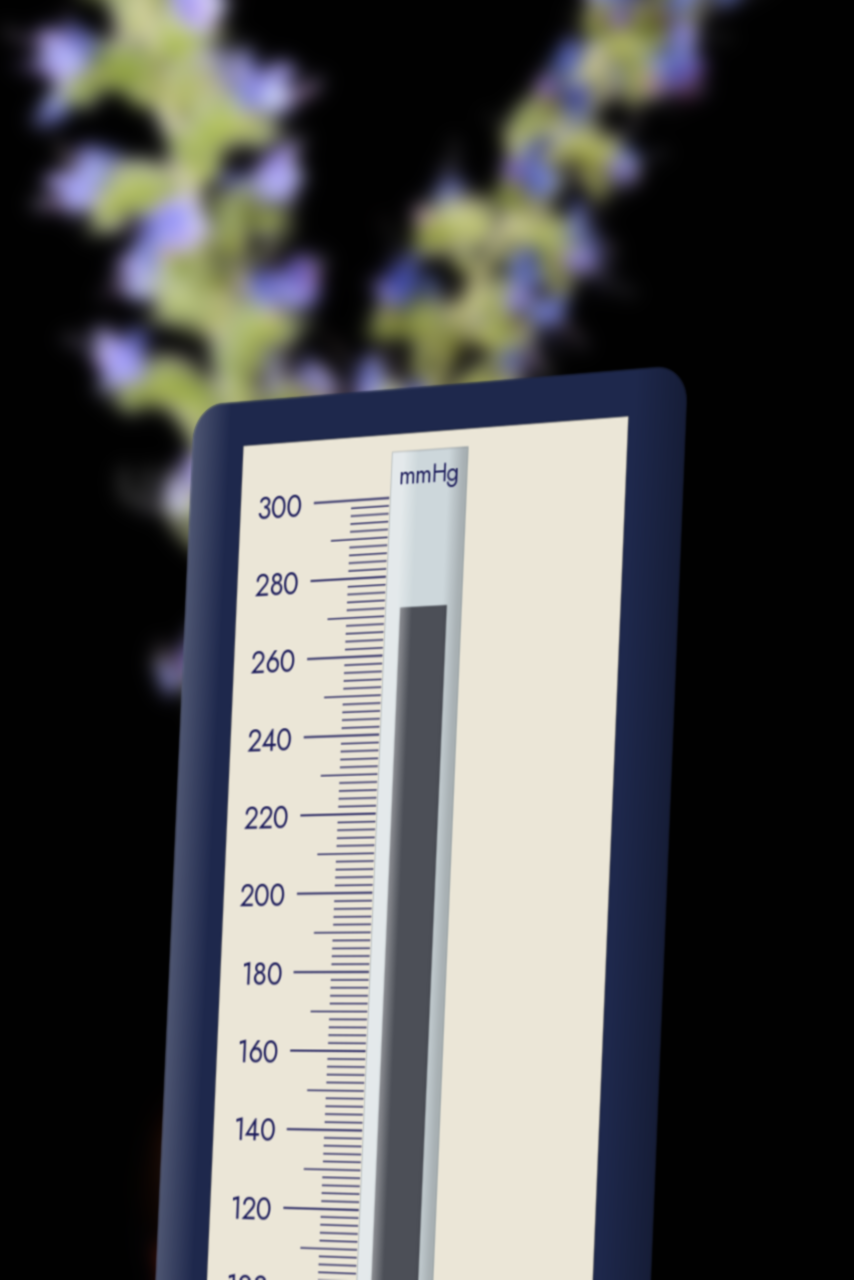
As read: 272 mmHg
